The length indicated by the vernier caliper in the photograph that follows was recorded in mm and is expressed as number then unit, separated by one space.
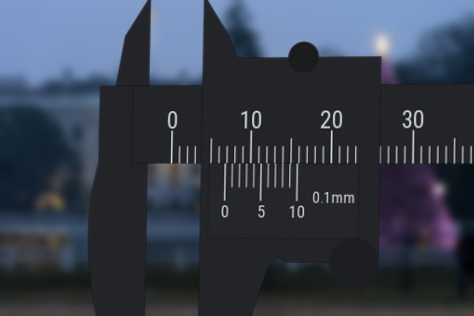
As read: 6.8 mm
